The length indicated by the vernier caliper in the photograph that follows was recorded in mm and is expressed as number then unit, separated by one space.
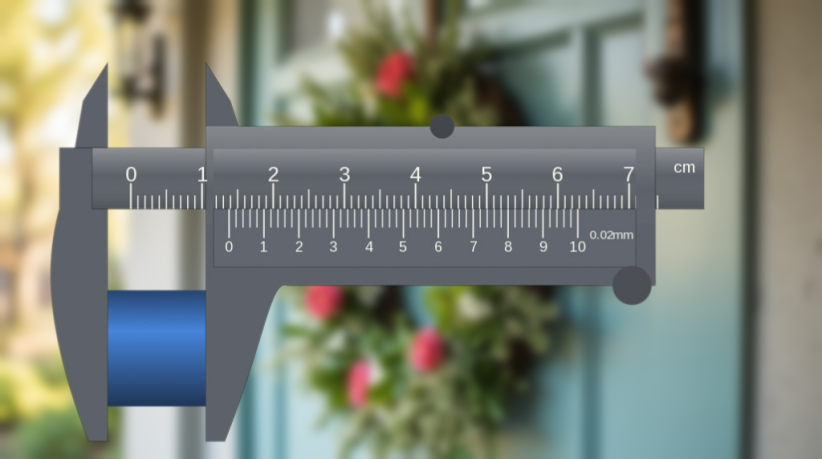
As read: 13.8 mm
